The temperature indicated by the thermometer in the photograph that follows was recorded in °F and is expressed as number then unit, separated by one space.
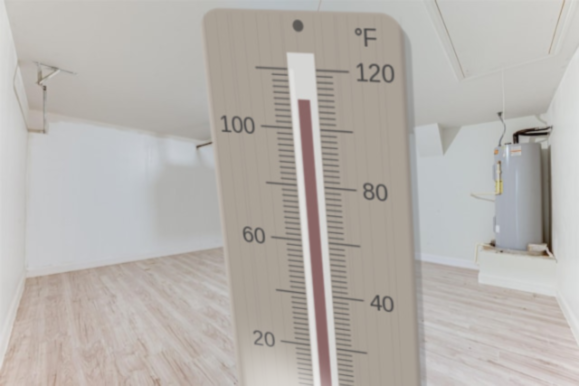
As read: 110 °F
